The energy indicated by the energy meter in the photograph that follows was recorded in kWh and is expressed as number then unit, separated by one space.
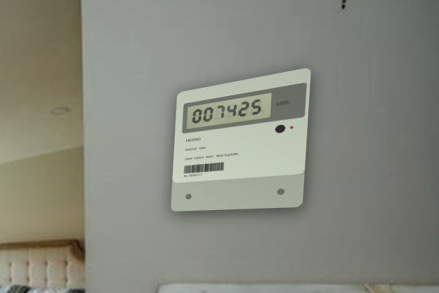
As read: 7425 kWh
